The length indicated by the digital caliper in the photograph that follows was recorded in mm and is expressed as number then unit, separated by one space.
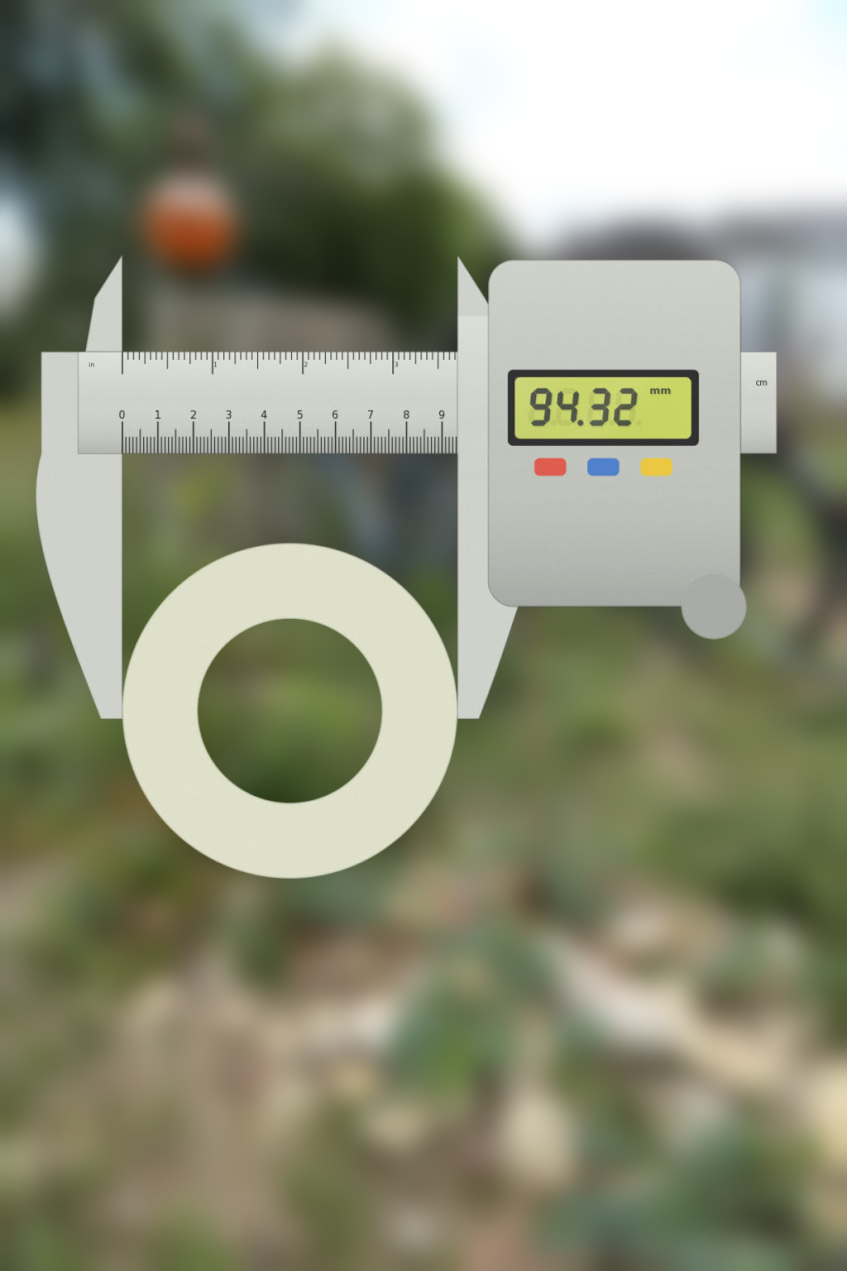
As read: 94.32 mm
